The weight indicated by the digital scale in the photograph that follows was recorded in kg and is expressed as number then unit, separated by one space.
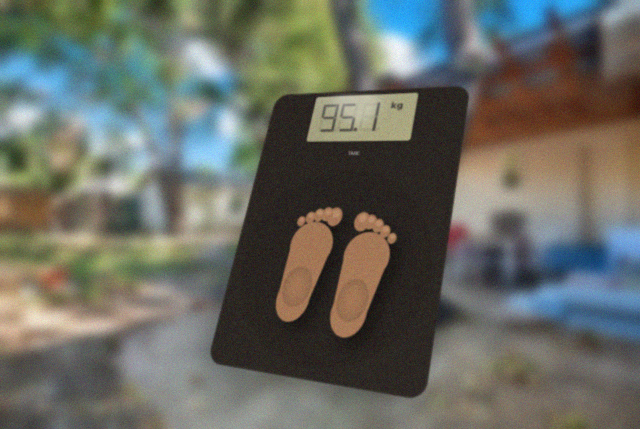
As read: 95.1 kg
